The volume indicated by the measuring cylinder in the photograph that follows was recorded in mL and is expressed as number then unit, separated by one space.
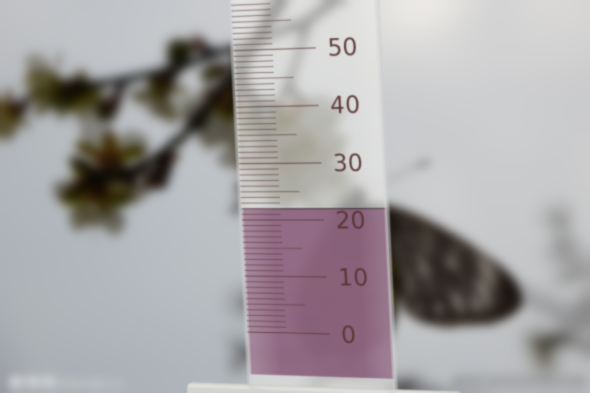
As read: 22 mL
